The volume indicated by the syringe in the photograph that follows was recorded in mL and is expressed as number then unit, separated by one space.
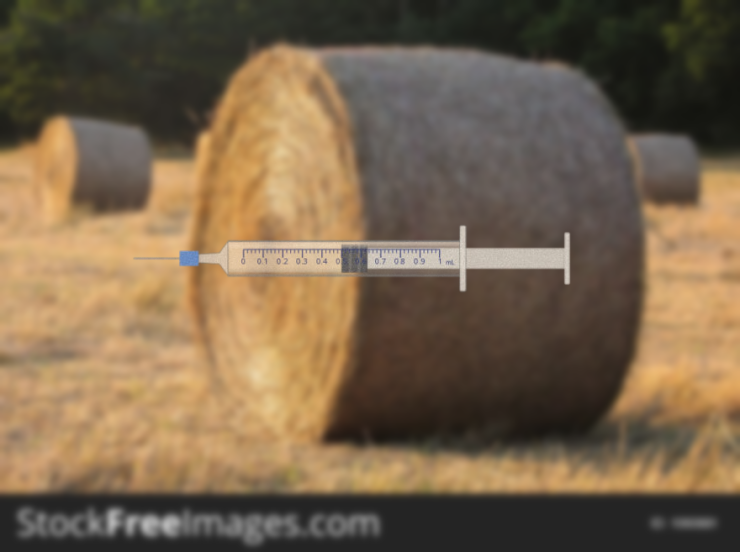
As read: 0.5 mL
